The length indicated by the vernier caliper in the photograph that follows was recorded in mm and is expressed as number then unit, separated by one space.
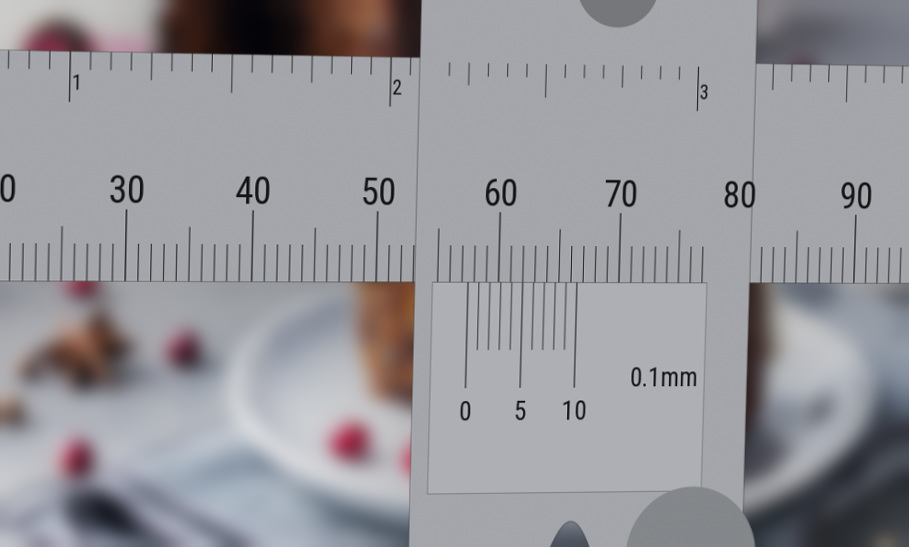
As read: 57.5 mm
